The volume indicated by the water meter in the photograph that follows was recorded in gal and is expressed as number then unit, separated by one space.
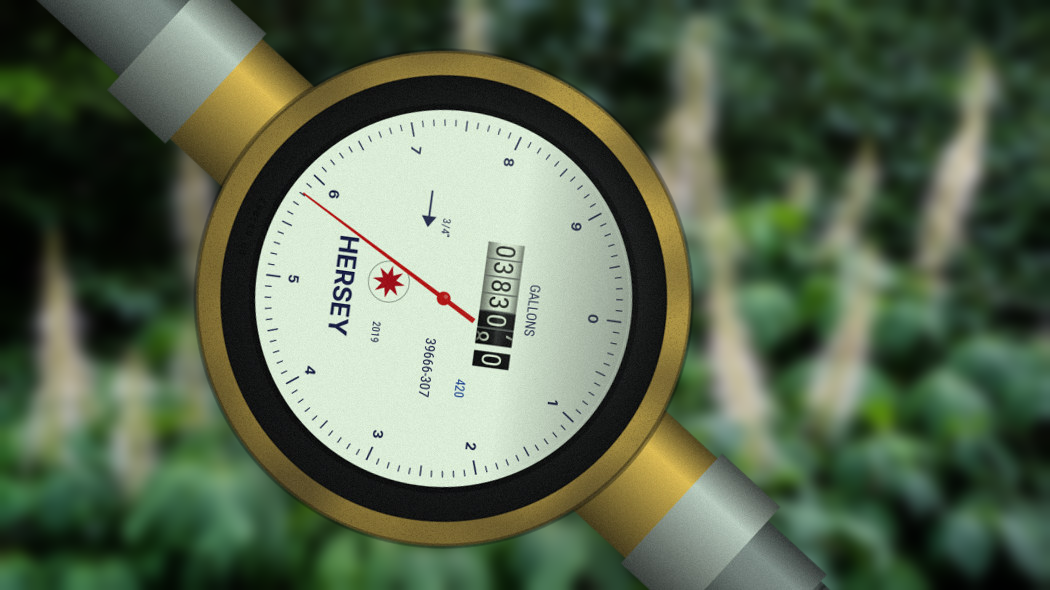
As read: 383075.8 gal
